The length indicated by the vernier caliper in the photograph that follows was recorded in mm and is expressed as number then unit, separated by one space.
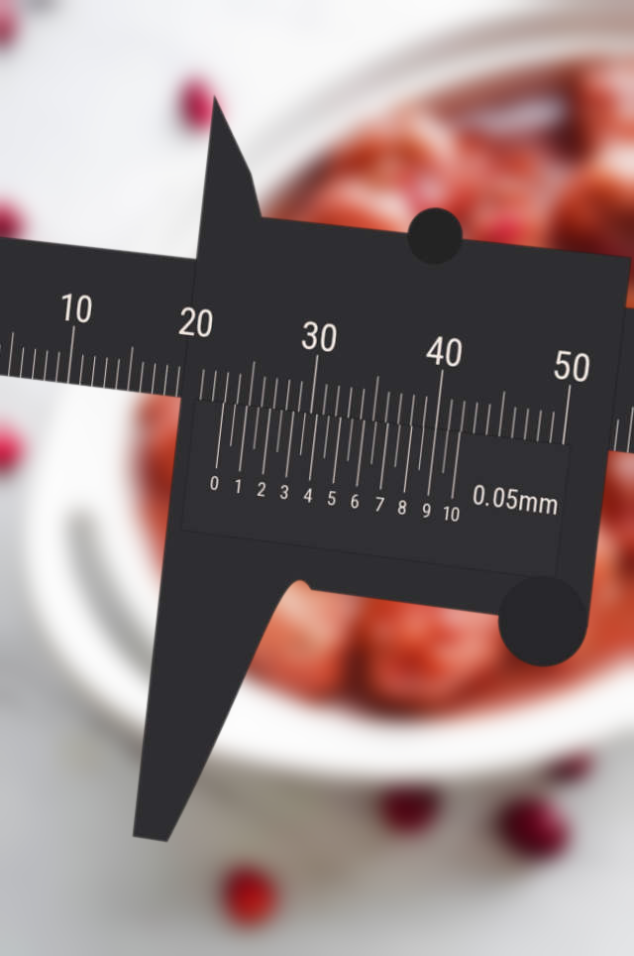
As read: 22.9 mm
